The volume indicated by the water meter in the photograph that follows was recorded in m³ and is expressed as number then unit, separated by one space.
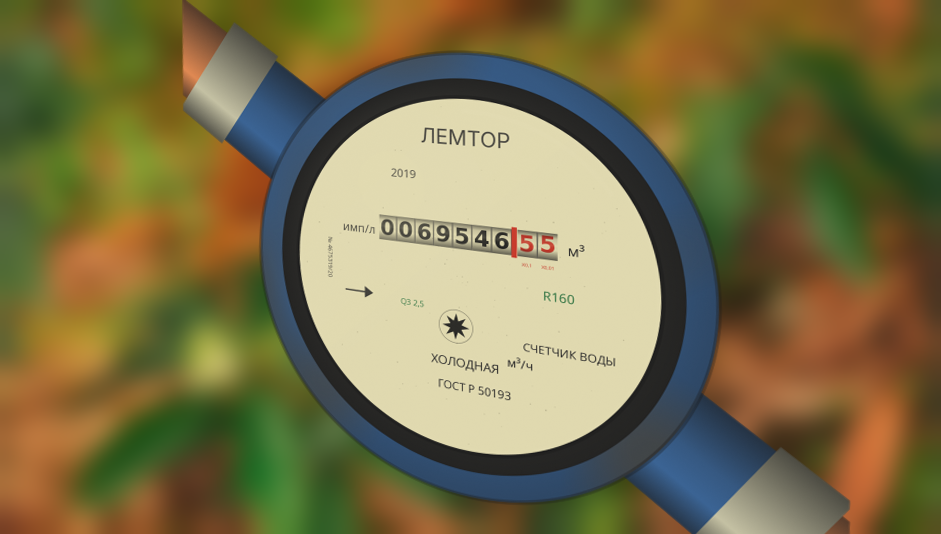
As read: 69546.55 m³
